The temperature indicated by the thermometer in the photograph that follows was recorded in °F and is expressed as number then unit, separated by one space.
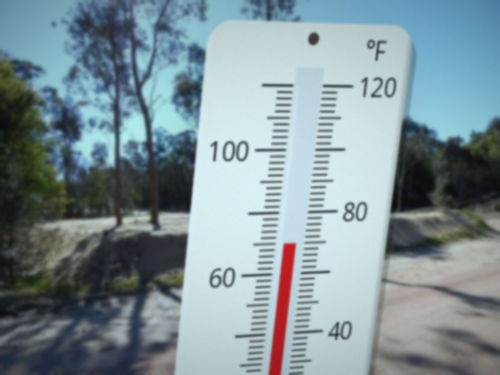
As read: 70 °F
